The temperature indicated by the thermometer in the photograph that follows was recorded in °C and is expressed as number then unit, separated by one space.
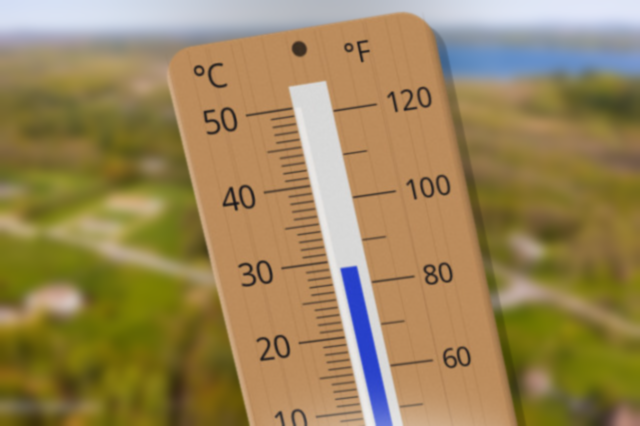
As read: 29 °C
